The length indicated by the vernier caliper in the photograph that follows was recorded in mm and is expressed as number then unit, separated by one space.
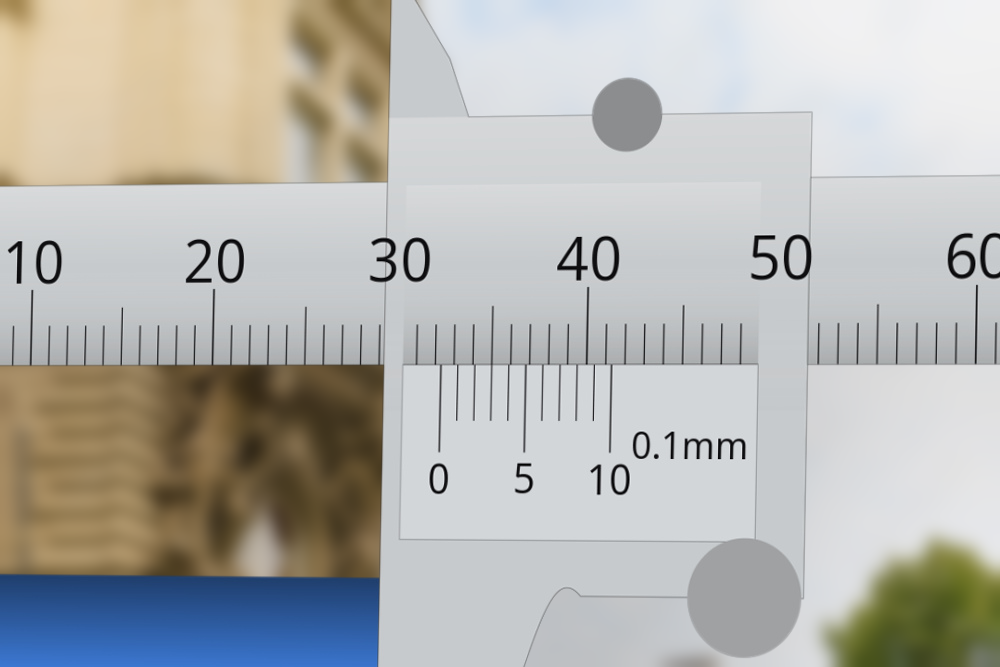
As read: 32.3 mm
